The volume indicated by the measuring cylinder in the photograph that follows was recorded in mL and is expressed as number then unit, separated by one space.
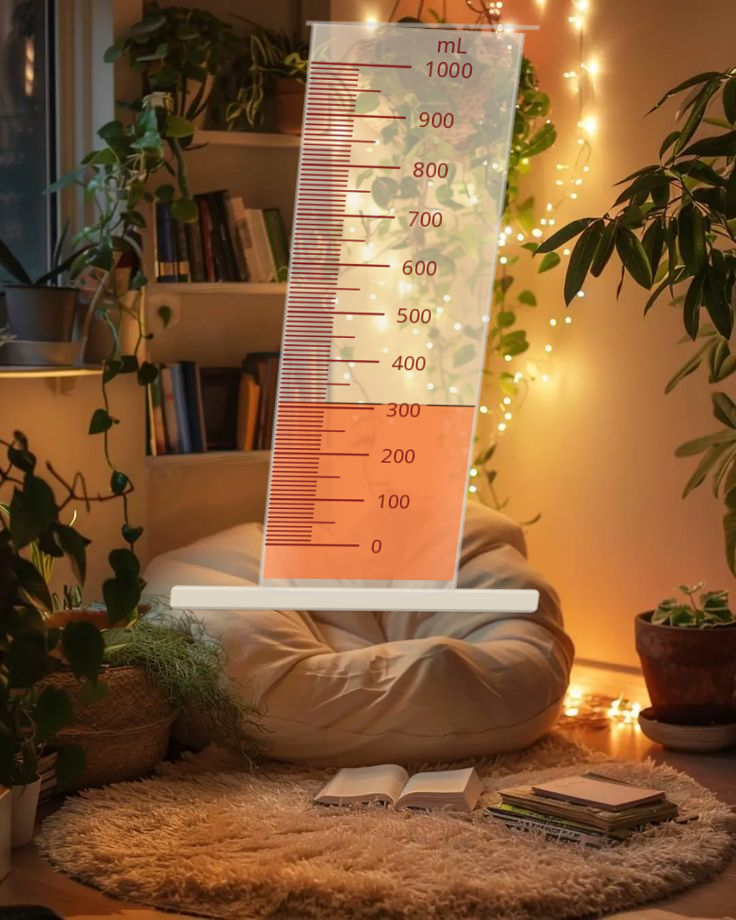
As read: 310 mL
